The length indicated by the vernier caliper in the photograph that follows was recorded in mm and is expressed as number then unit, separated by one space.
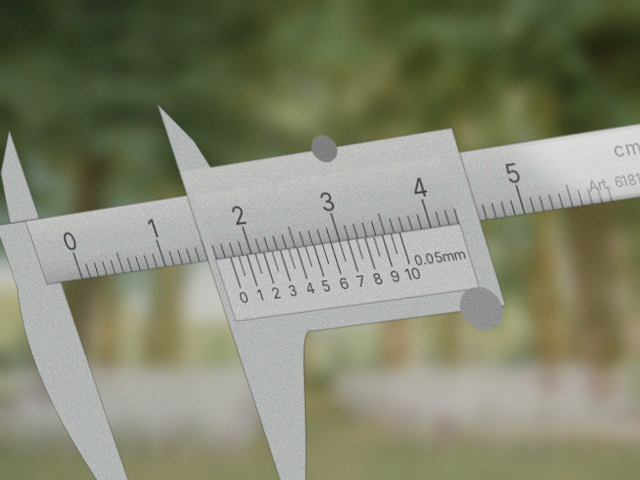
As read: 17.6 mm
